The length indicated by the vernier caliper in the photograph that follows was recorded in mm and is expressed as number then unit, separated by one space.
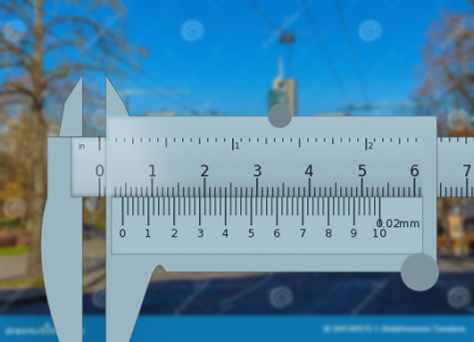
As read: 4.4 mm
